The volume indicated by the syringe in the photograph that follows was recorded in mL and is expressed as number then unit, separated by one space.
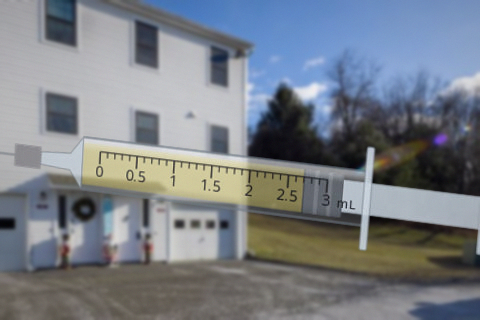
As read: 2.7 mL
